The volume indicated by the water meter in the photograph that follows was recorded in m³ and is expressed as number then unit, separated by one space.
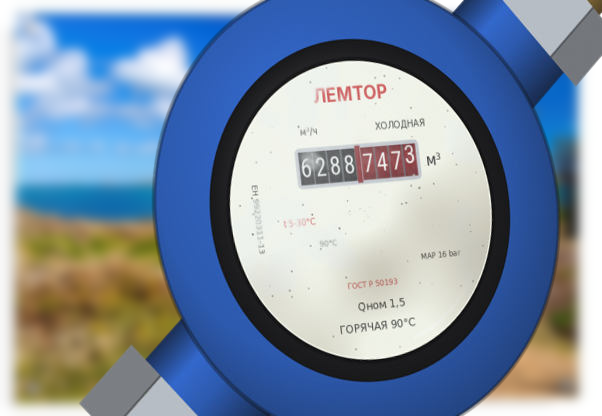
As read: 6288.7473 m³
